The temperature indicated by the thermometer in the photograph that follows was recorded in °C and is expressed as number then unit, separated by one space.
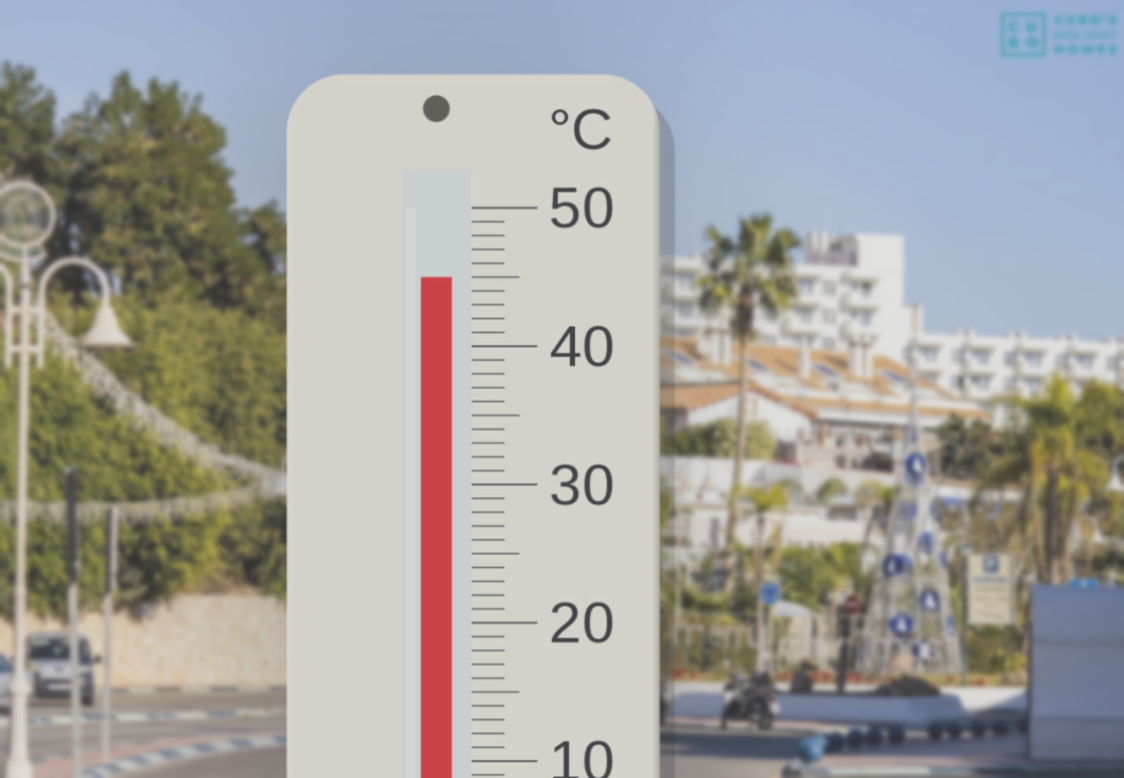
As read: 45 °C
